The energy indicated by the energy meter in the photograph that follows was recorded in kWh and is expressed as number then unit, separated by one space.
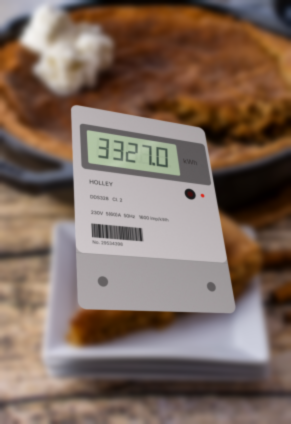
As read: 3327.0 kWh
